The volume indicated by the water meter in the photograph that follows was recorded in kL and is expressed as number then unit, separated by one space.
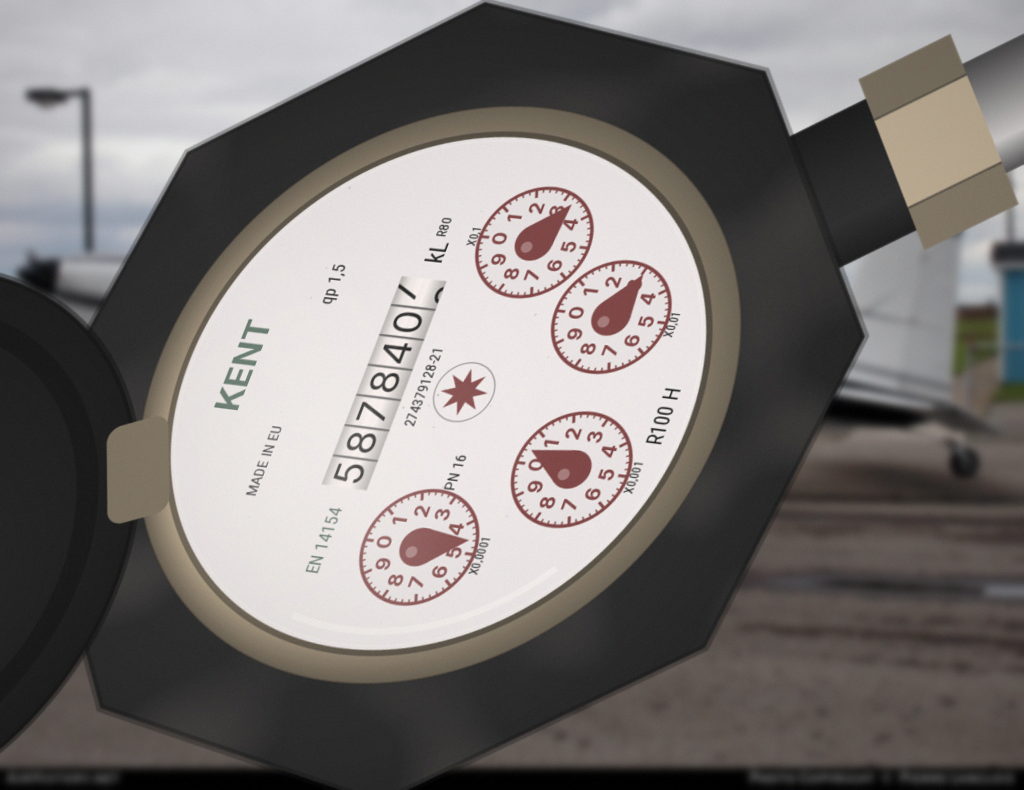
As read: 5878407.3304 kL
